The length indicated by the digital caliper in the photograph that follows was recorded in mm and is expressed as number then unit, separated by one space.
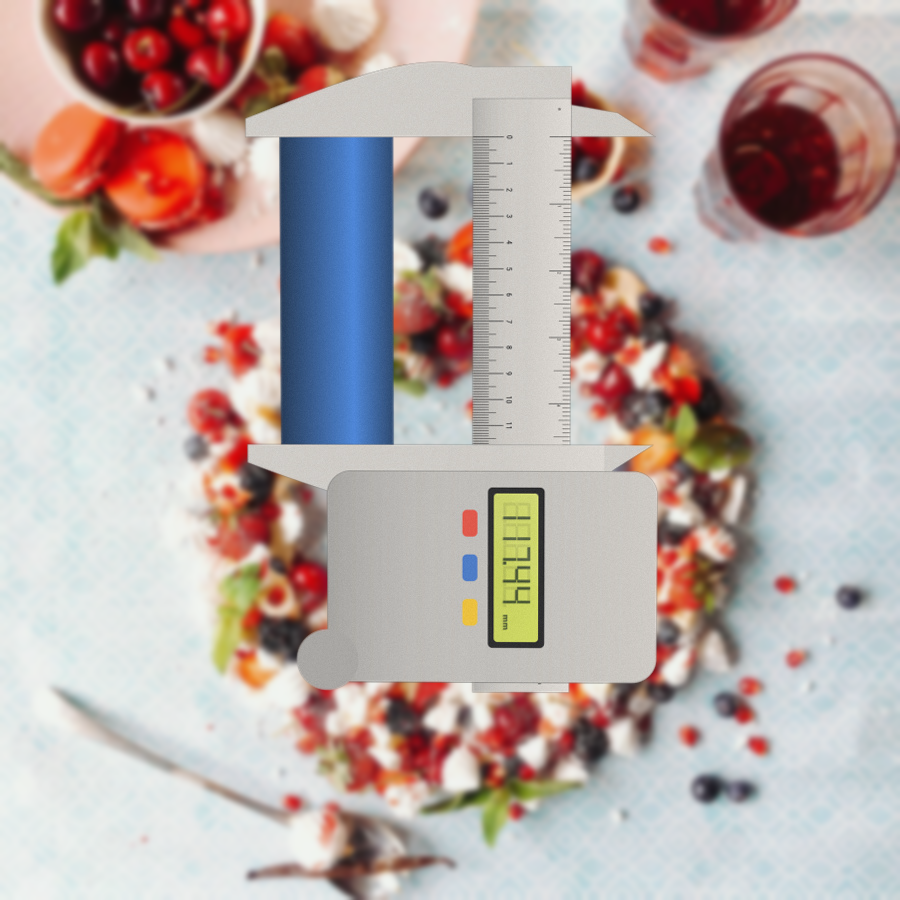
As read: 117.44 mm
